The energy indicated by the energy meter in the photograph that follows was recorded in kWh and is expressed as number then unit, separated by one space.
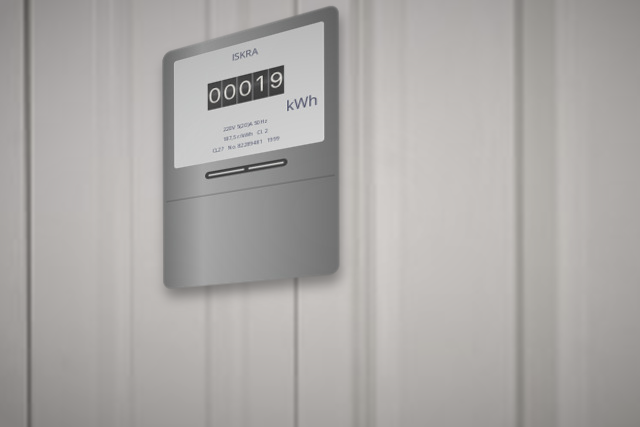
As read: 19 kWh
